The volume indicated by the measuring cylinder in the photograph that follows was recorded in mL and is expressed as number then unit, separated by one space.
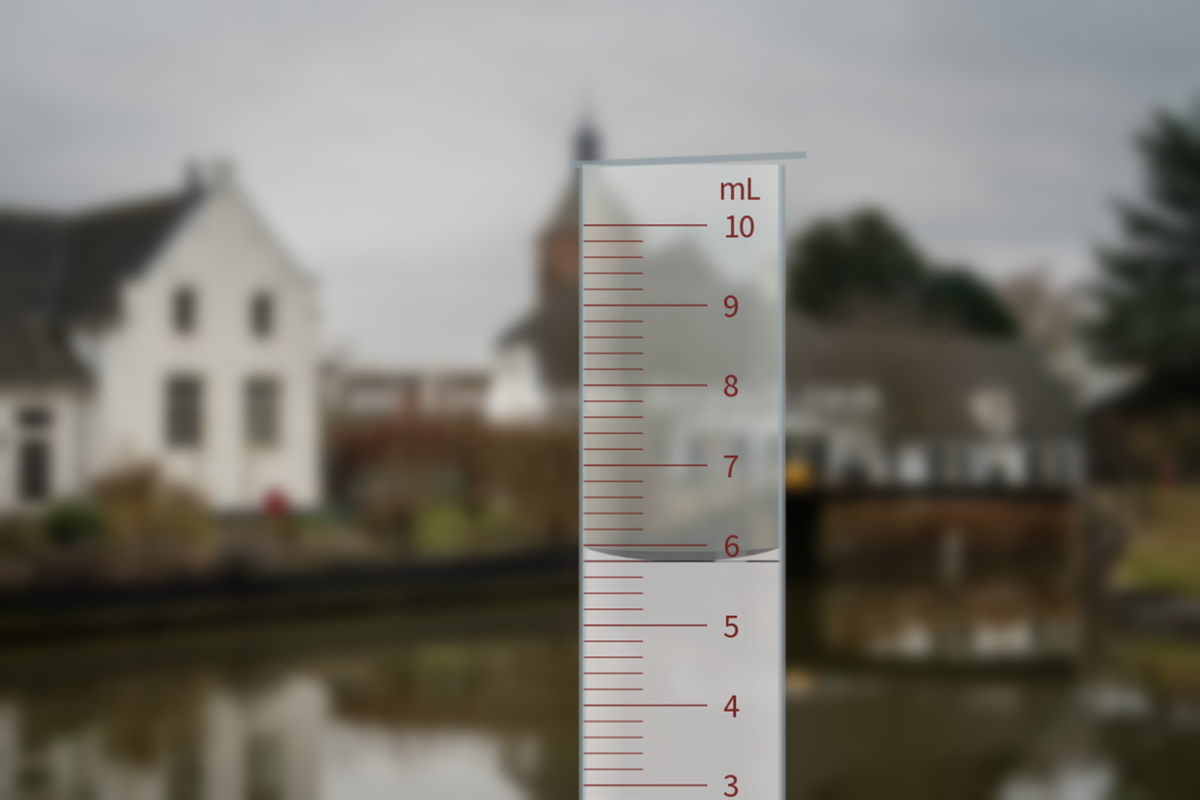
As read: 5.8 mL
